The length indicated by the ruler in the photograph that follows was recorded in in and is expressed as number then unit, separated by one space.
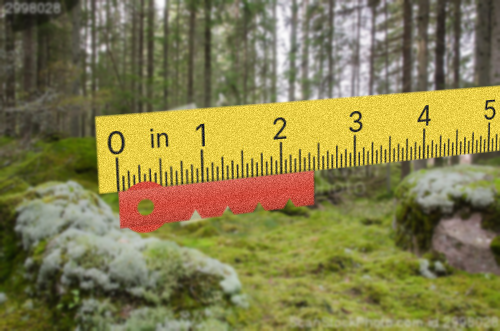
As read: 2.4375 in
